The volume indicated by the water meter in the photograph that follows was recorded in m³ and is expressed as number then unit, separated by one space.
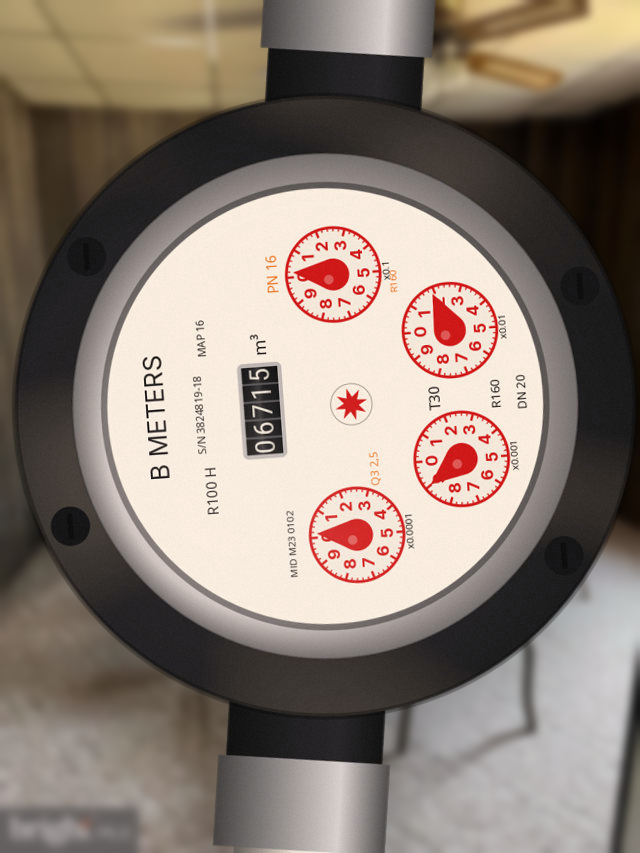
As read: 6715.0190 m³
